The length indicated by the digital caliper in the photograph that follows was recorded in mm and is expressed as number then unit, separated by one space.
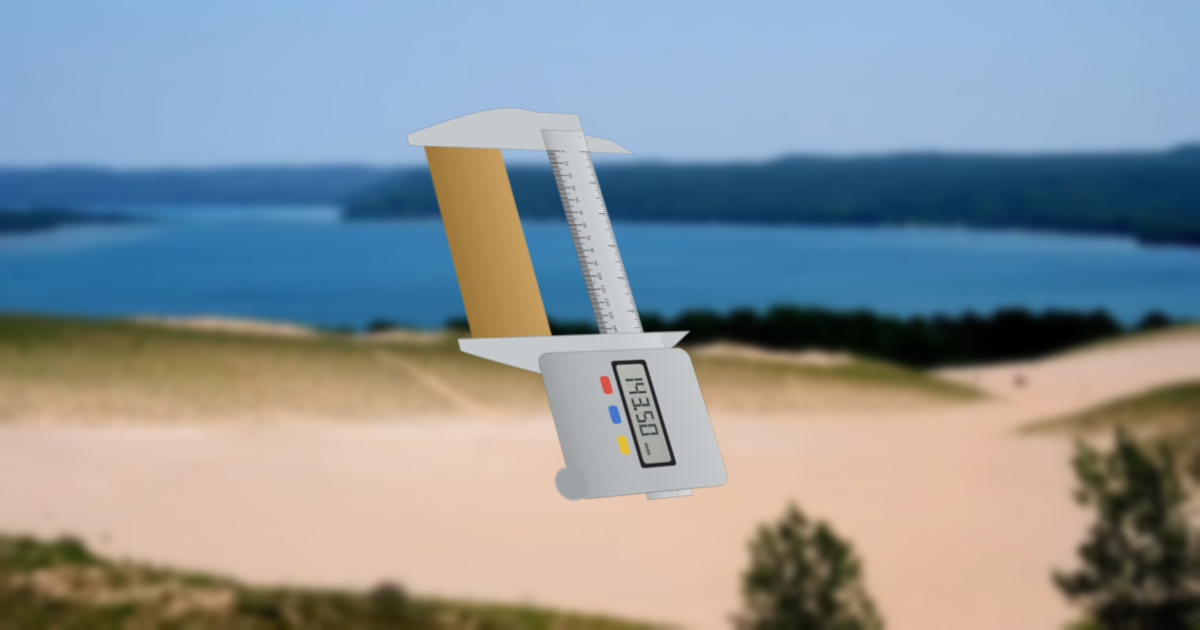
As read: 143.50 mm
